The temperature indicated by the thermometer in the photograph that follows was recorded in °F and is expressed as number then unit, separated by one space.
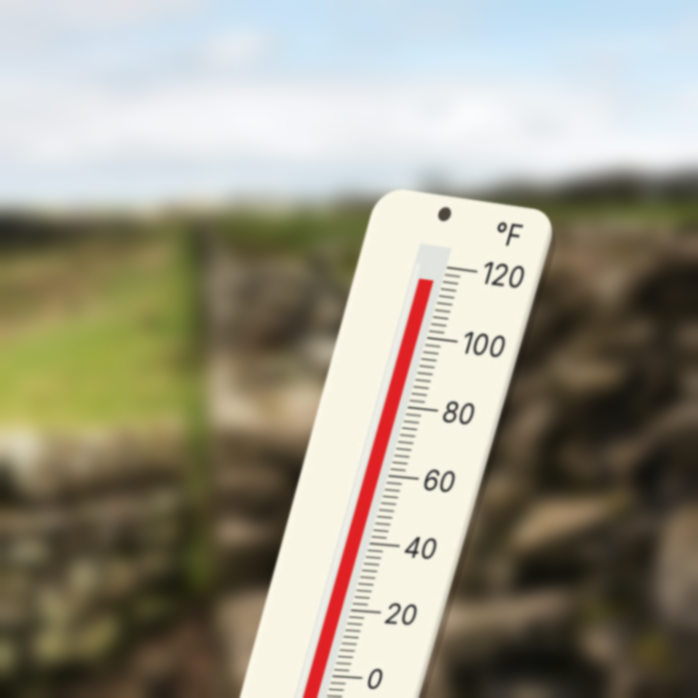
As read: 116 °F
